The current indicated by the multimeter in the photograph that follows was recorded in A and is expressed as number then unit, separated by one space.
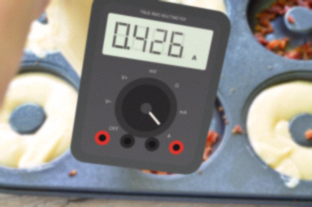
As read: 0.426 A
